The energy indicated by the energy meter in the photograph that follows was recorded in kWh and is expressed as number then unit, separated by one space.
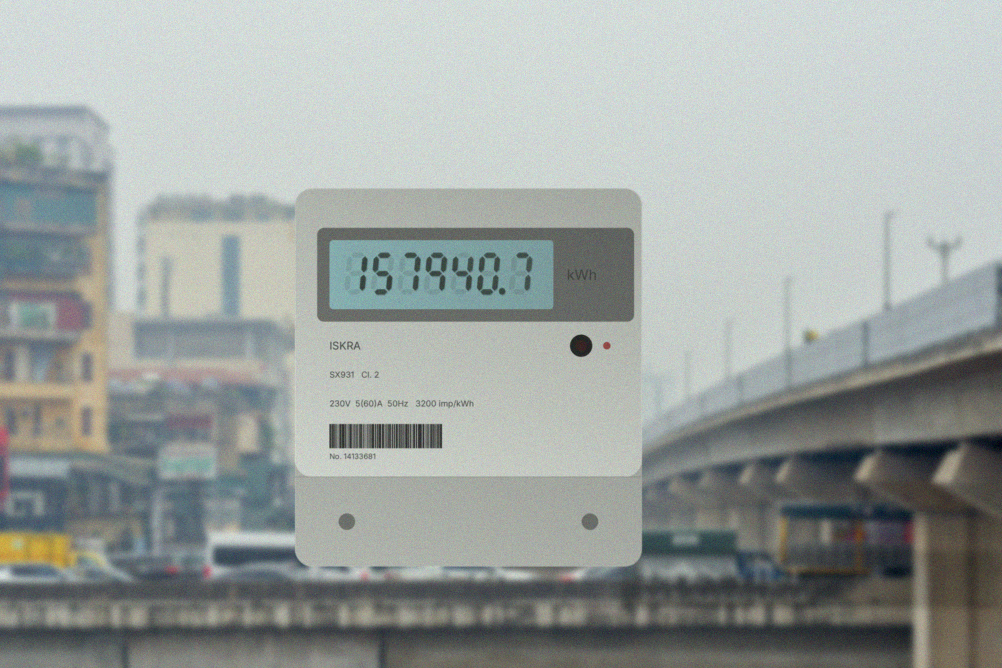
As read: 157940.7 kWh
